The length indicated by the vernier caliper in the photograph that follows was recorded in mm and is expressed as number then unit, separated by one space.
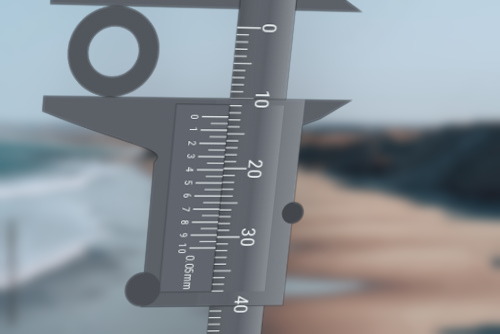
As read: 12.6 mm
